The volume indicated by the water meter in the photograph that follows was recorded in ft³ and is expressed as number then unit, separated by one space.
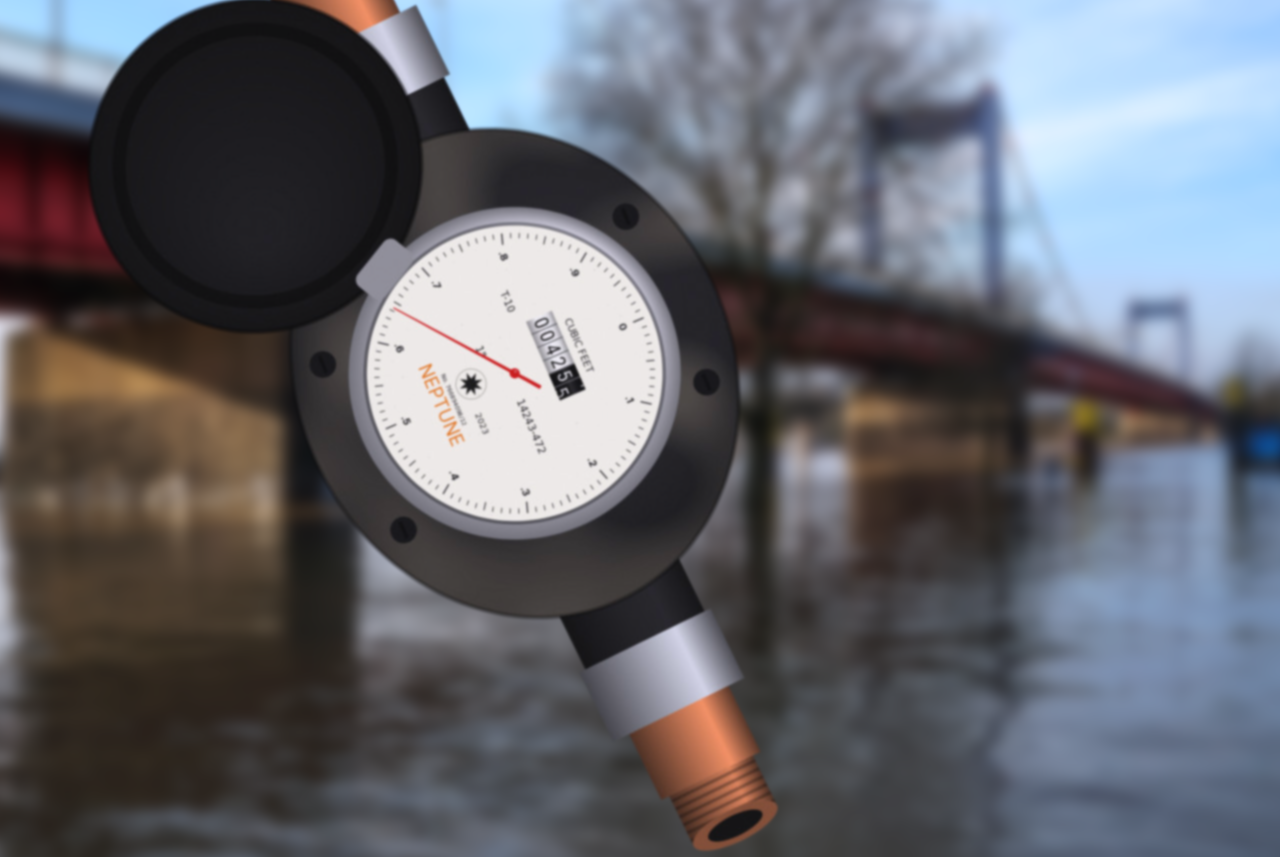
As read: 4254.64 ft³
